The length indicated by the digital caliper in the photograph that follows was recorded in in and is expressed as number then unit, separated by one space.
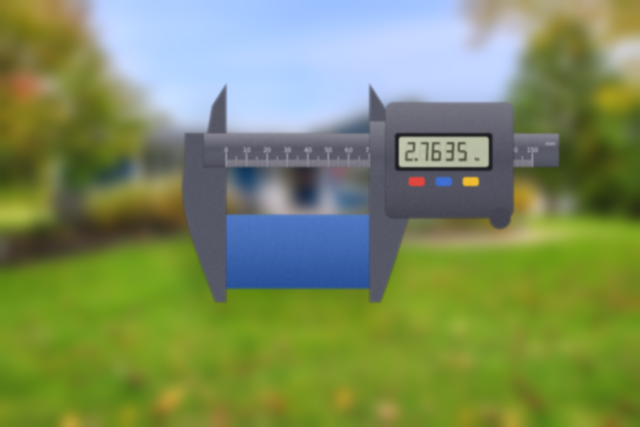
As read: 2.7635 in
